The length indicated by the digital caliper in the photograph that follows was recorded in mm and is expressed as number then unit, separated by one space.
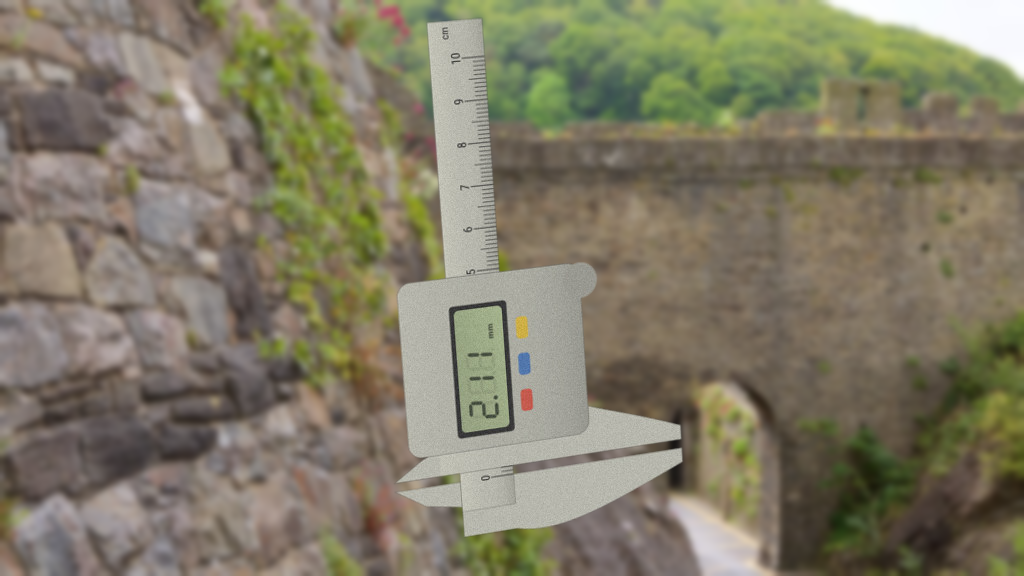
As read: 2.11 mm
